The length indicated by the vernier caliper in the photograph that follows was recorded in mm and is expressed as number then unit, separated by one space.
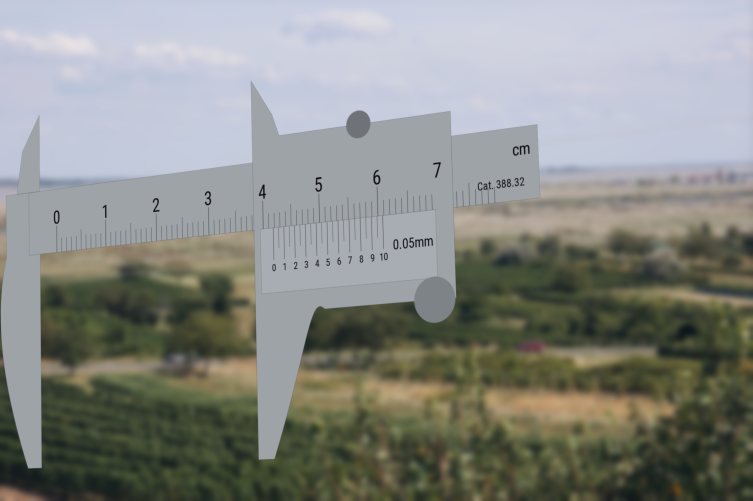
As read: 41.8 mm
